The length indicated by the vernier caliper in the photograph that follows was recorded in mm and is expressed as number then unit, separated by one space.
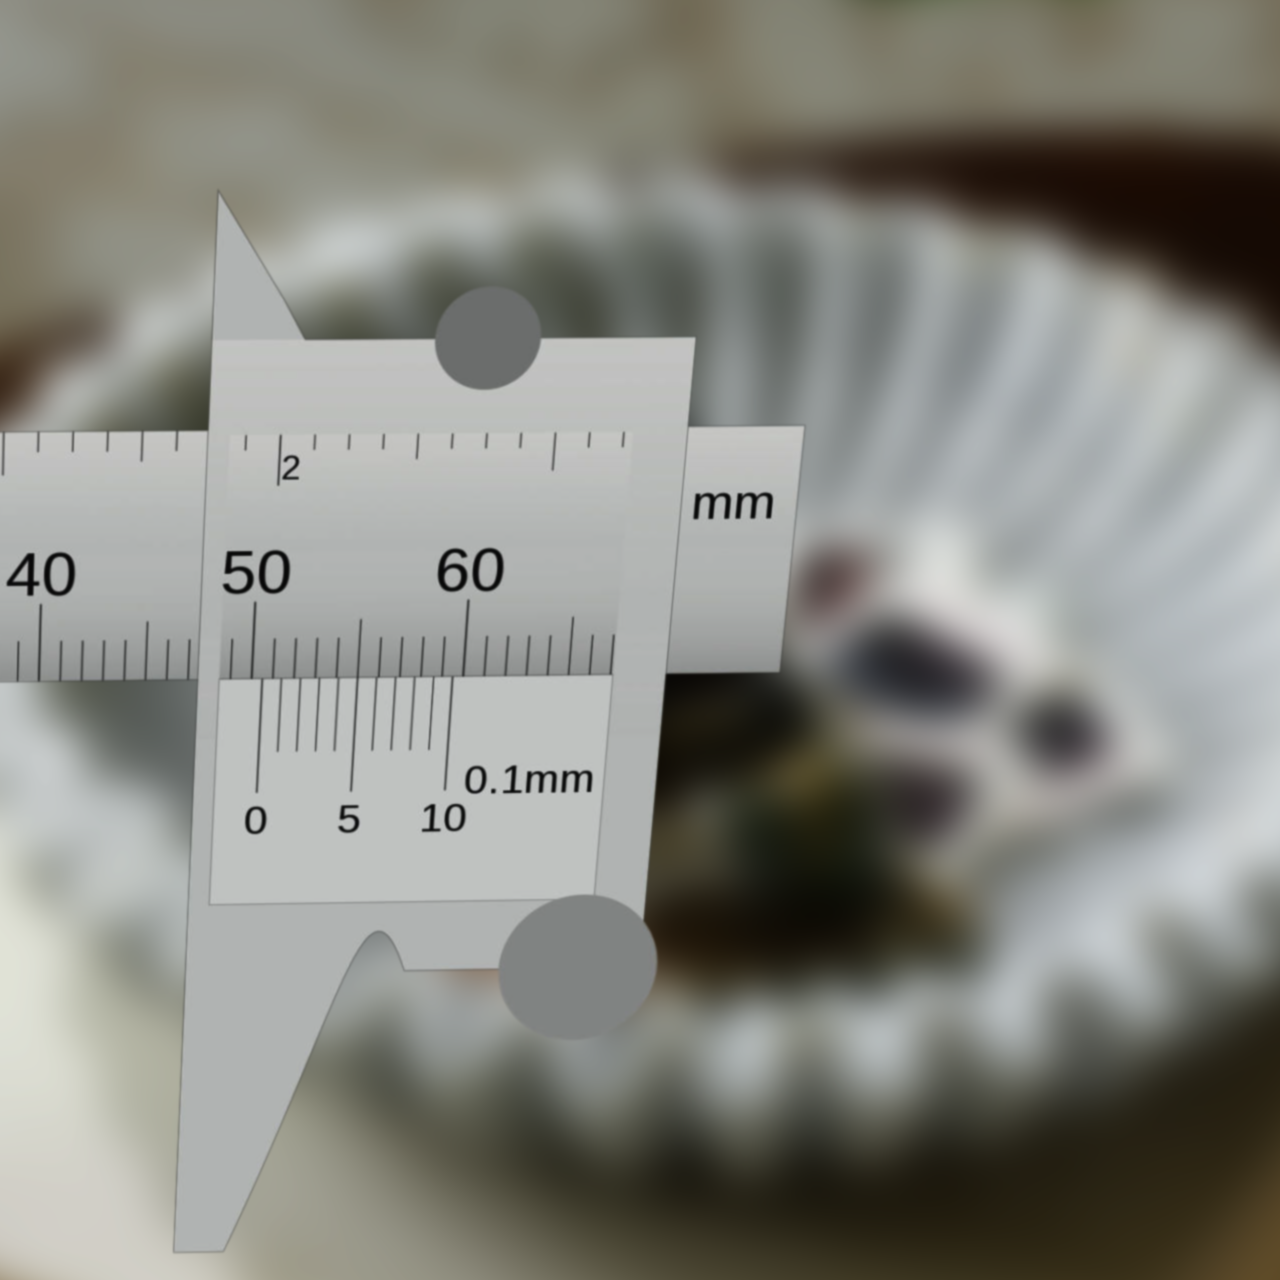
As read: 50.5 mm
